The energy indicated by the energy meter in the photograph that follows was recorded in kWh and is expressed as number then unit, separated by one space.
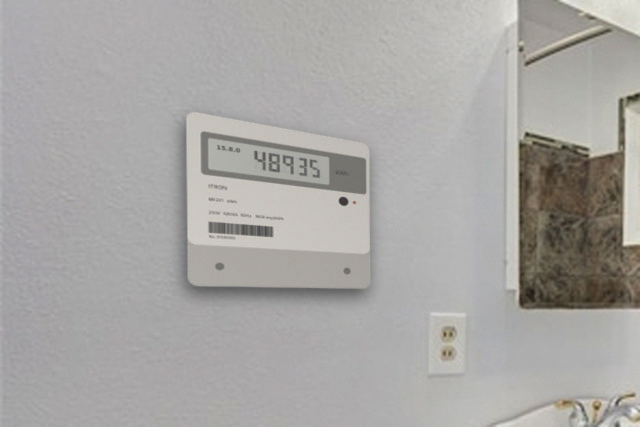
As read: 48935 kWh
